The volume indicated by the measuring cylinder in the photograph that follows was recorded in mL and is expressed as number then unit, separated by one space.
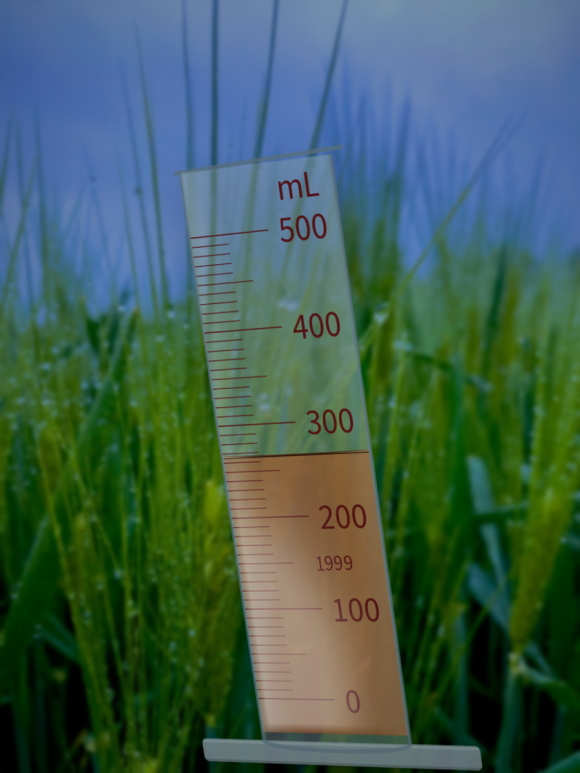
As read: 265 mL
